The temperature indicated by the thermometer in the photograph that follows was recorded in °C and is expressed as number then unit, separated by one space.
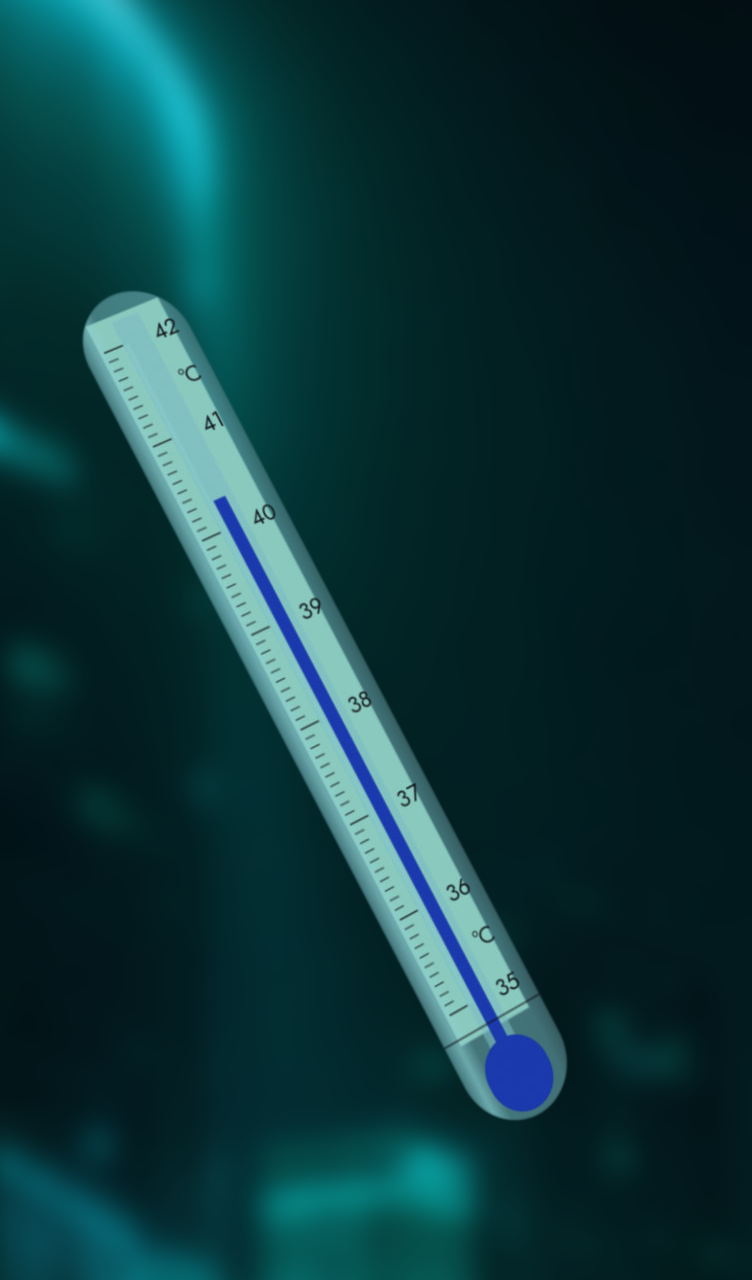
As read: 40.3 °C
